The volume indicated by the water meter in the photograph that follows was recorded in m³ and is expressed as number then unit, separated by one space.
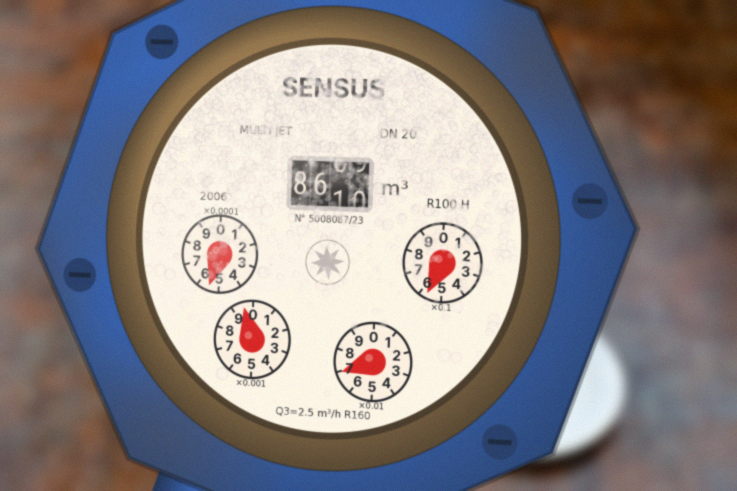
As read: 8609.5695 m³
